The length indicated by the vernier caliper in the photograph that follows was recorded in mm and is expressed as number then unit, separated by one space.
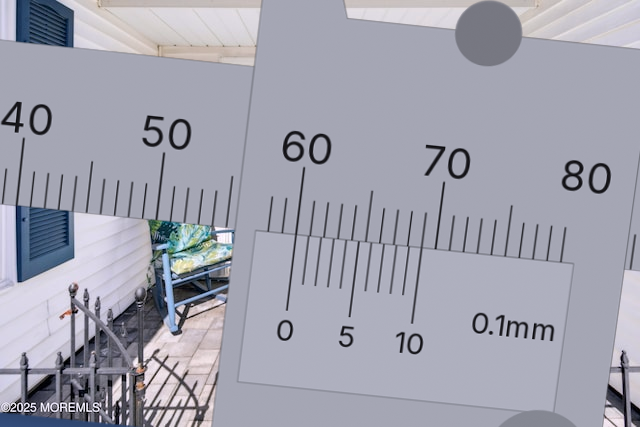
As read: 60.0 mm
